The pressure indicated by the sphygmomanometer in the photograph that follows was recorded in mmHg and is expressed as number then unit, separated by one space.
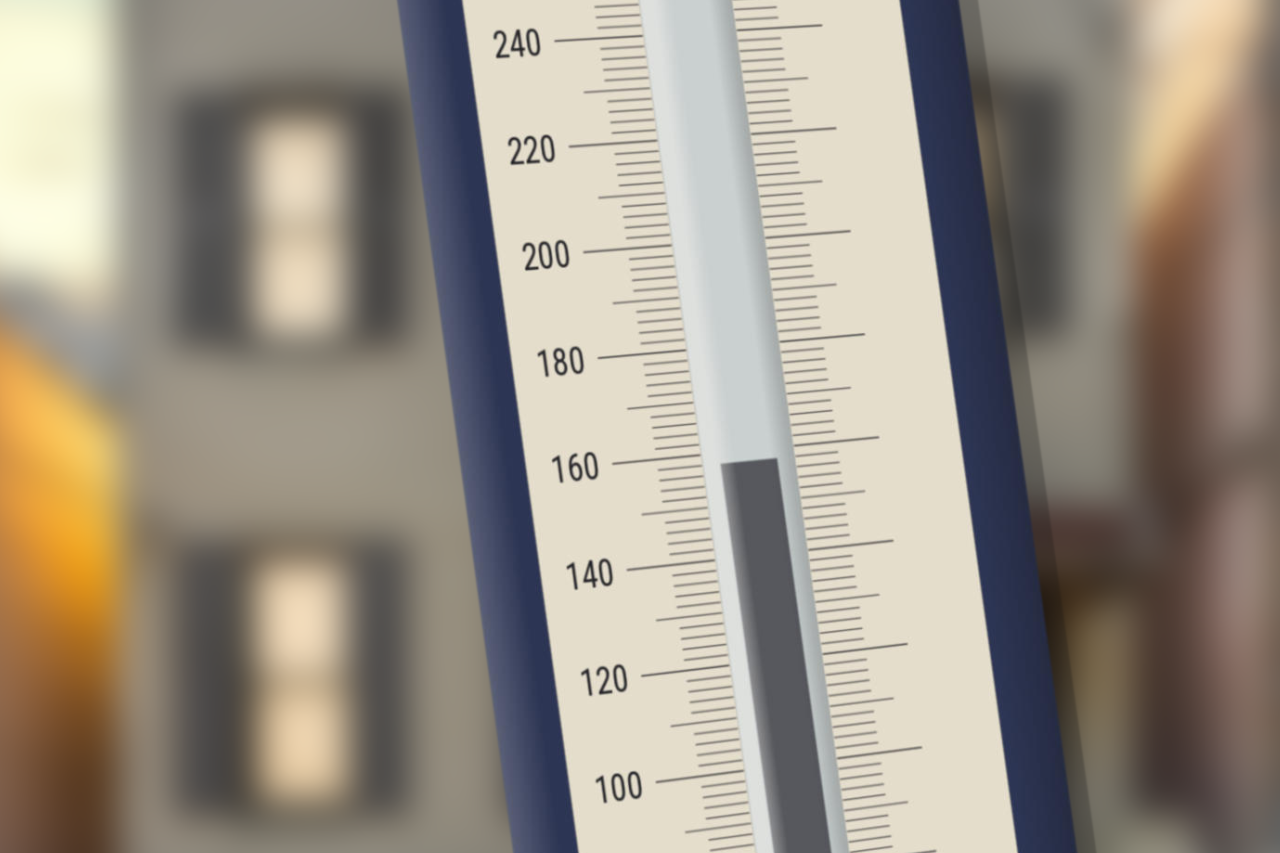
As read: 158 mmHg
